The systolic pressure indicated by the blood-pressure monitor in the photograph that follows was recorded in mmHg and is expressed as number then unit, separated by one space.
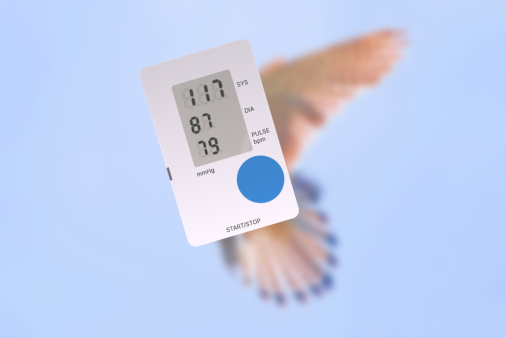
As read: 117 mmHg
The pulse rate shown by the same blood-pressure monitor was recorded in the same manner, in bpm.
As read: 79 bpm
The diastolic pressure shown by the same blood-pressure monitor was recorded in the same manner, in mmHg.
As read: 87 mmHg
